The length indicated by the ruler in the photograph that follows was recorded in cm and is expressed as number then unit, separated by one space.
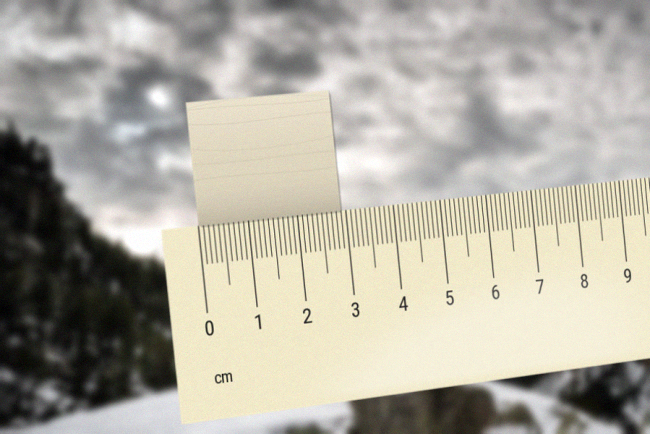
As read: 2.9 cm
